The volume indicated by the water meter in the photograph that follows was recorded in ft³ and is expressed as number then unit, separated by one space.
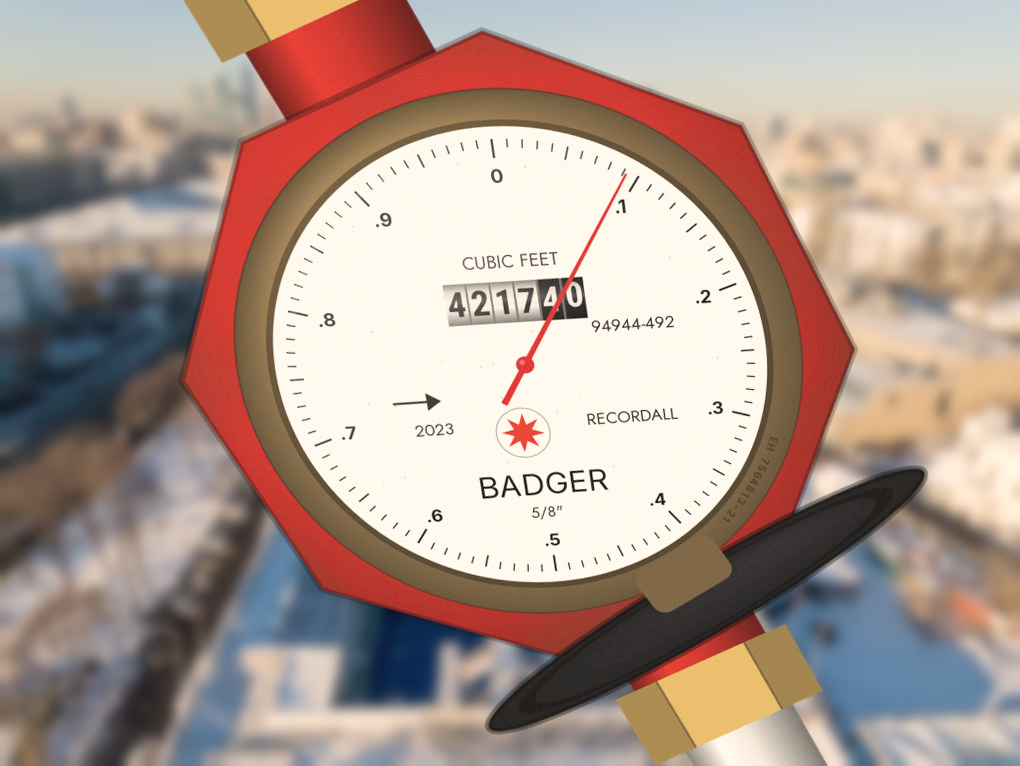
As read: 421740.09 ft³
